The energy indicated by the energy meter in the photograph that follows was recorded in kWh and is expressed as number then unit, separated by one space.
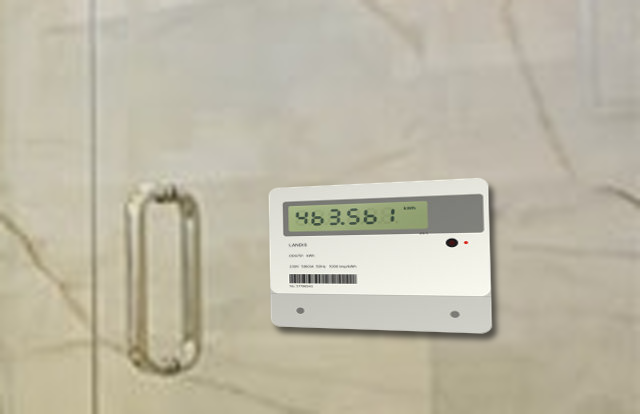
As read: 463.561 kWh
